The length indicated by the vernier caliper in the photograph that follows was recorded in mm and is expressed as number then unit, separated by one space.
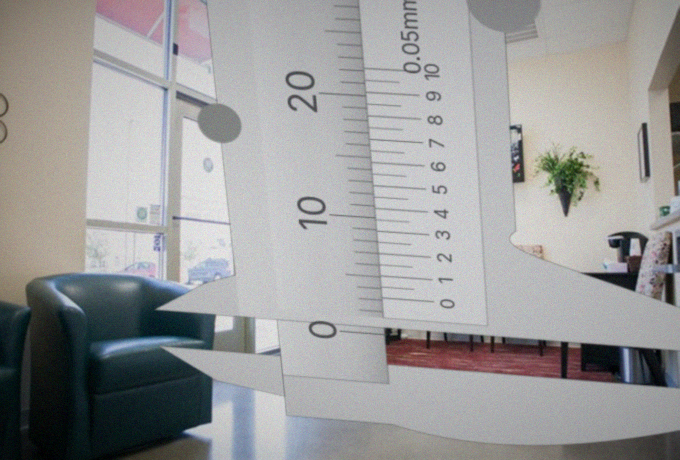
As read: 3.2 mm
